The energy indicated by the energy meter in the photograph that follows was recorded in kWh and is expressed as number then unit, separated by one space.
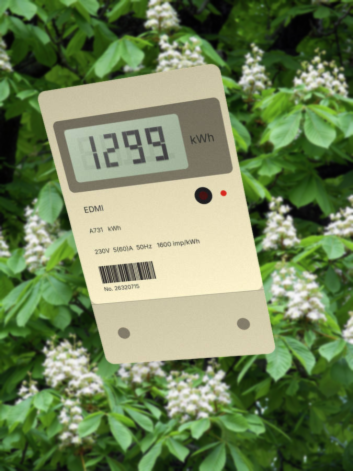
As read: 1299 kWh
